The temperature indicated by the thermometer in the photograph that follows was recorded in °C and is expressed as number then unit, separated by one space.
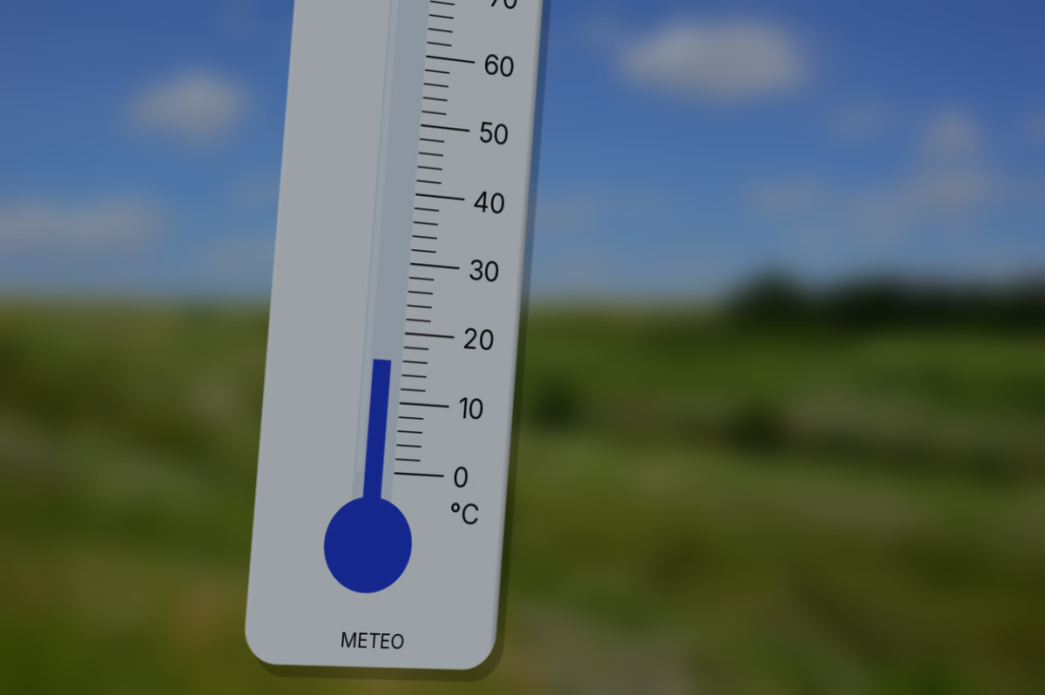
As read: 16 °C
